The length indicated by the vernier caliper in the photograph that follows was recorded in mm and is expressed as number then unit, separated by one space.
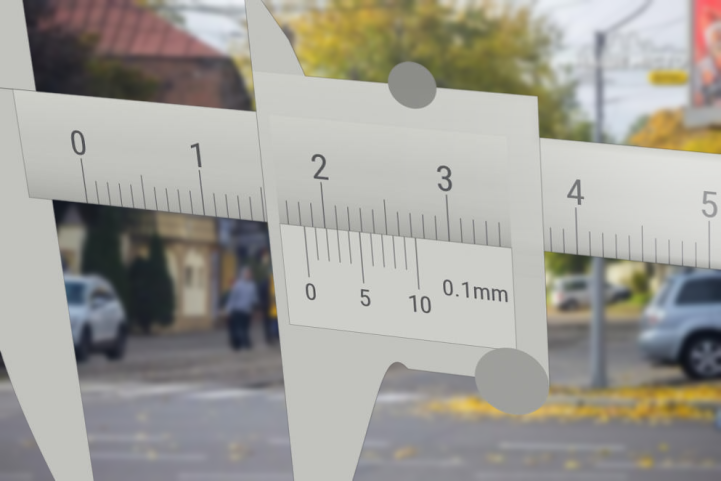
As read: 18.3 mm
